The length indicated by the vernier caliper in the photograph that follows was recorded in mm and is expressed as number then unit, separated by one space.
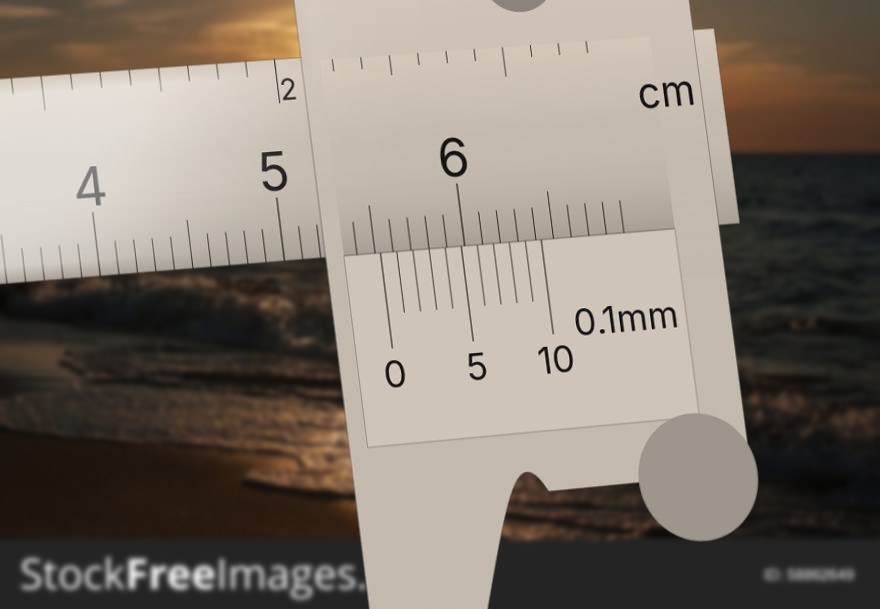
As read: 55.3 mm
